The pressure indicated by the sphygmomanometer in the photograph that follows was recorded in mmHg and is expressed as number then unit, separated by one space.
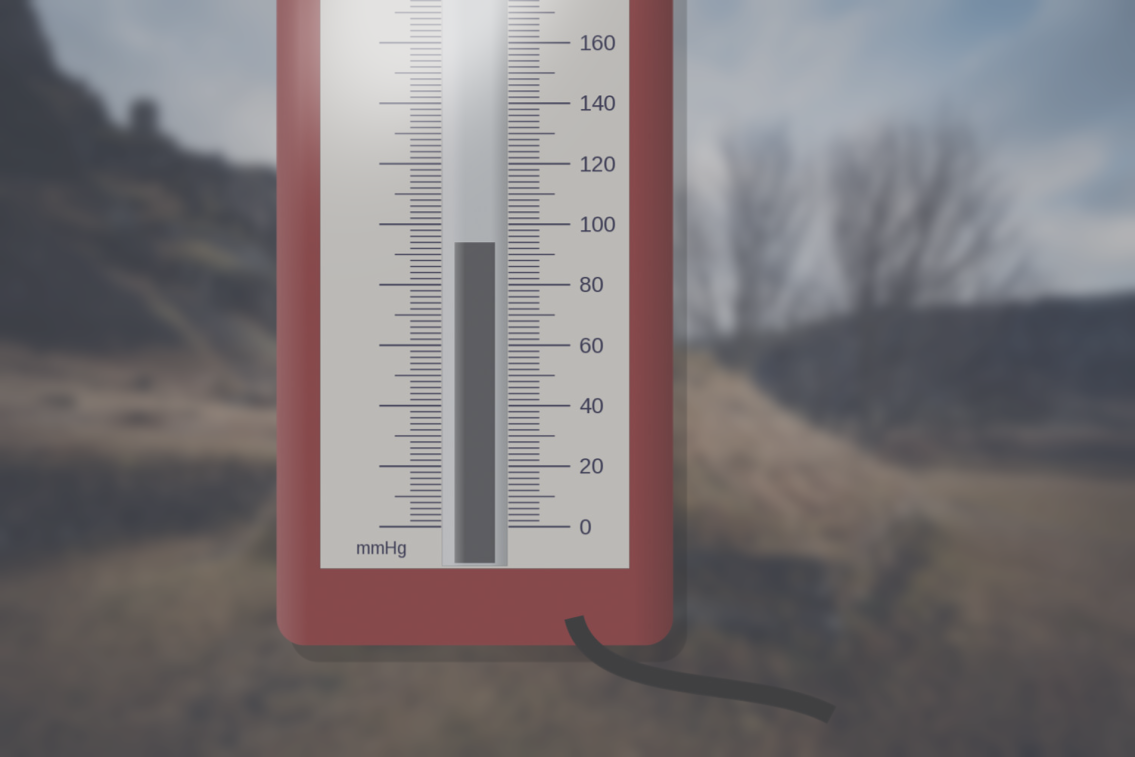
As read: 94 mmHg
